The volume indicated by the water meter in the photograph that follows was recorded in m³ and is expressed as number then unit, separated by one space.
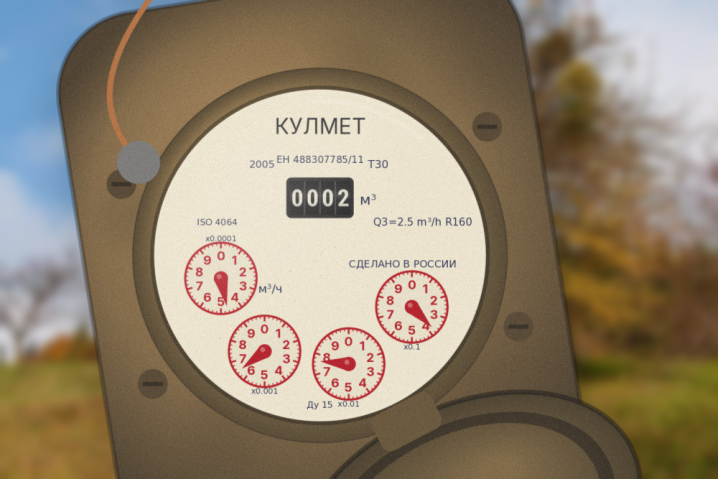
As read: 2.3764 m³
